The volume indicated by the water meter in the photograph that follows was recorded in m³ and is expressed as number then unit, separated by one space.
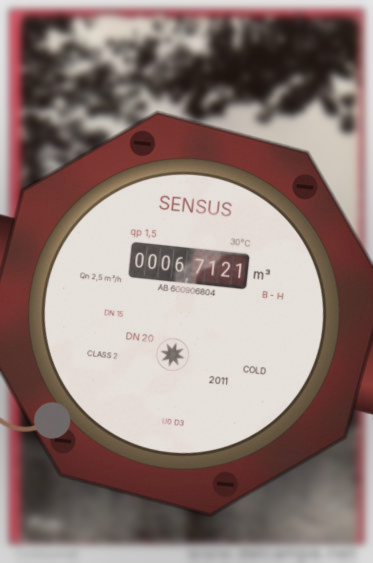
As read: 6.7121 m³
